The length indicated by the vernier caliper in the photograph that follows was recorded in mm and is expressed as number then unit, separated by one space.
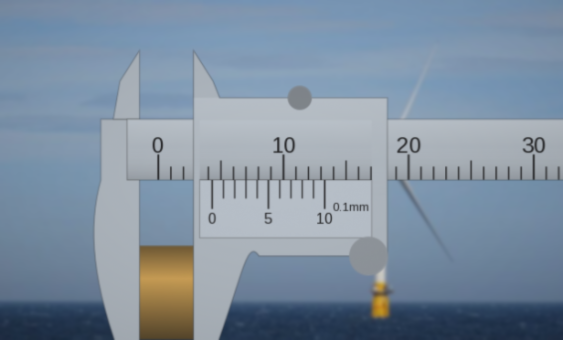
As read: 4.3 mm
